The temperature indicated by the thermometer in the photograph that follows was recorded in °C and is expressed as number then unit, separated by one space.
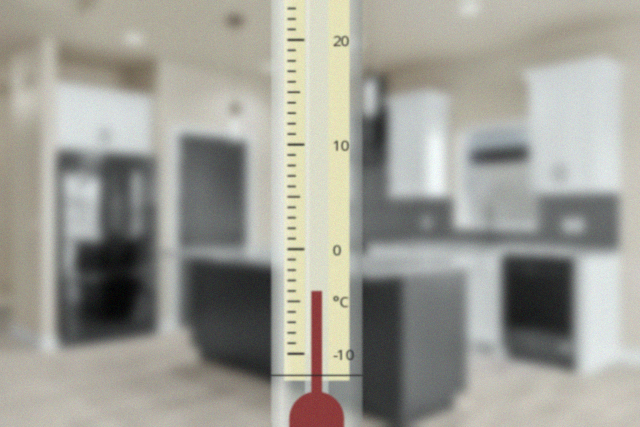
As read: -4 °C
